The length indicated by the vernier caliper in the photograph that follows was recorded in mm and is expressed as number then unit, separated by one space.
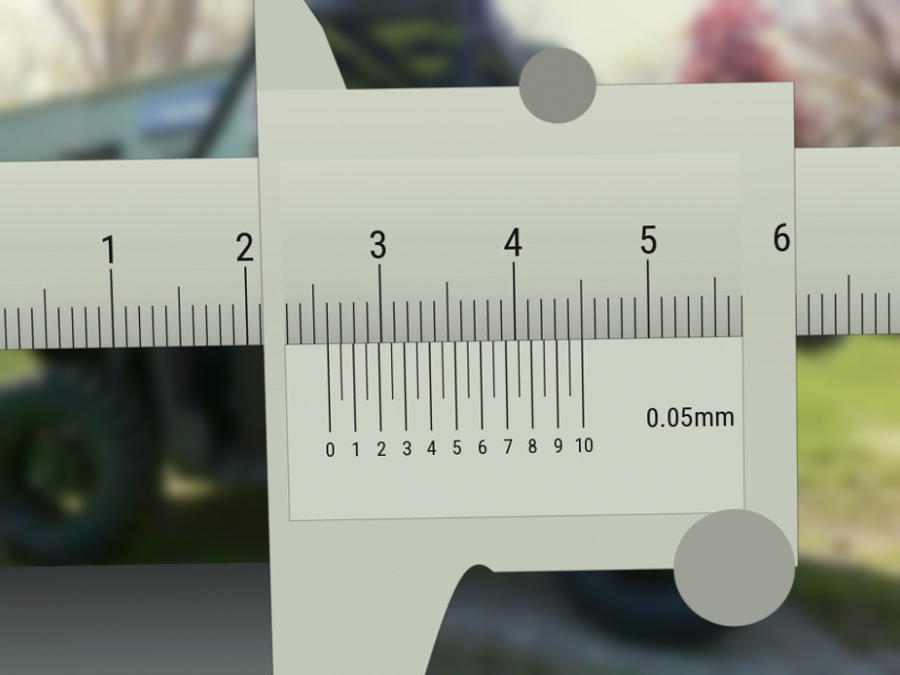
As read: 26.0 mm
